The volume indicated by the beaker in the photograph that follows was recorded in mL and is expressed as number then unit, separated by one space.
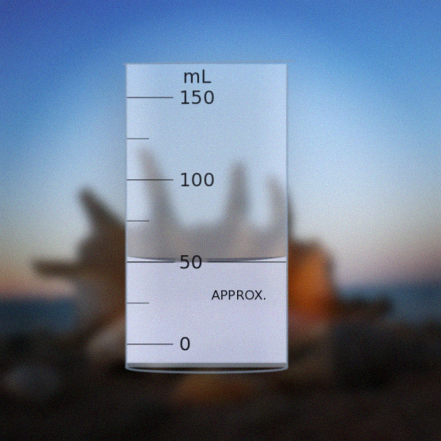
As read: 50 mL
